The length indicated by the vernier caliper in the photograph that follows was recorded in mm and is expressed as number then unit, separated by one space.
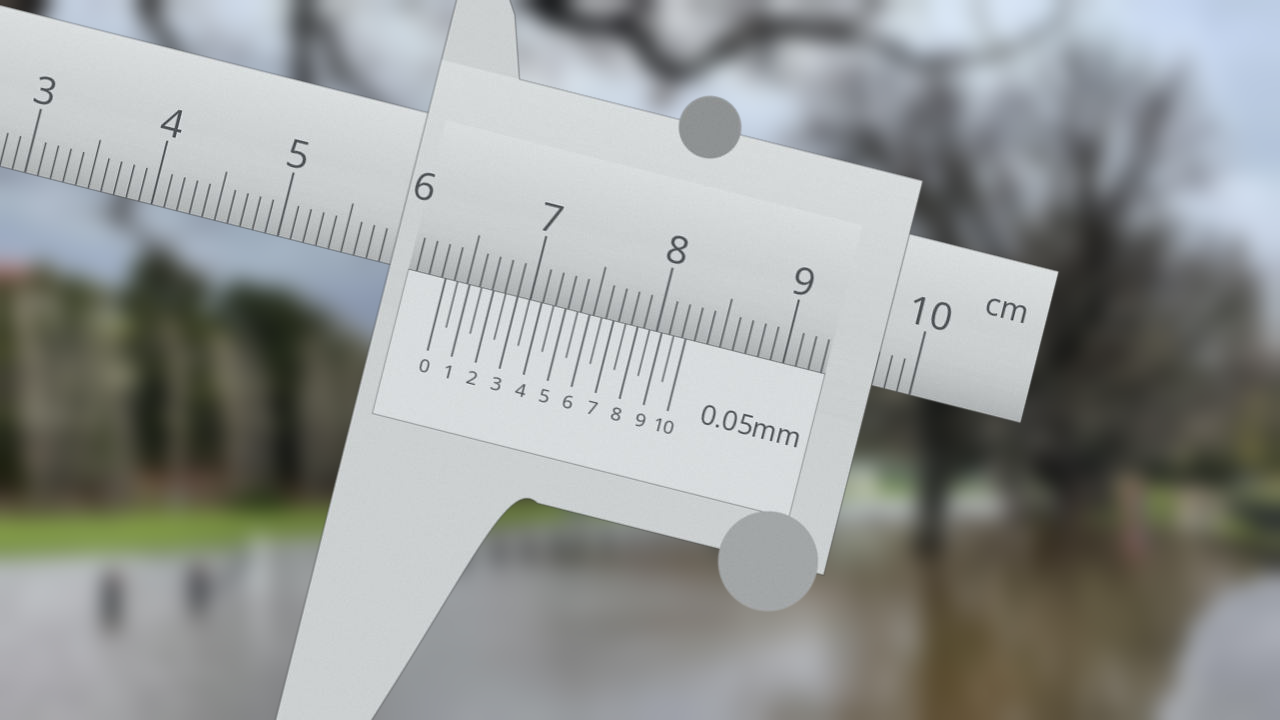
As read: 63.3 mm
